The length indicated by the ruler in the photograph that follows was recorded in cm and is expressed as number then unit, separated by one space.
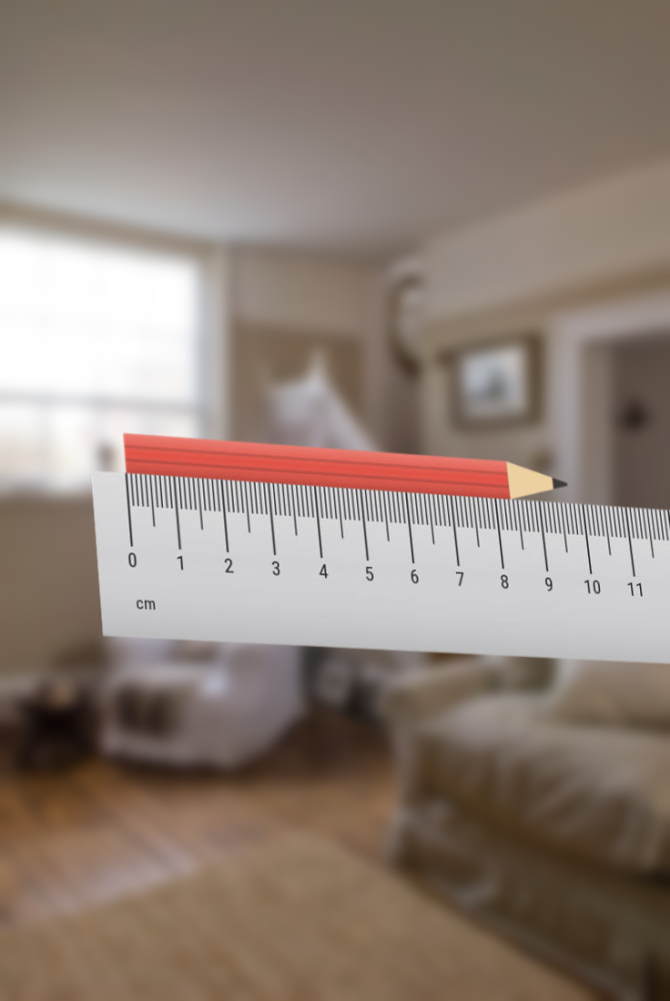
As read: 9.7 cm
